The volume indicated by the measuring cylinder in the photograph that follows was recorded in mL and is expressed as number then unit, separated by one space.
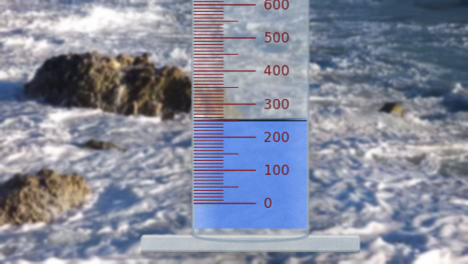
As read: 250 mL
